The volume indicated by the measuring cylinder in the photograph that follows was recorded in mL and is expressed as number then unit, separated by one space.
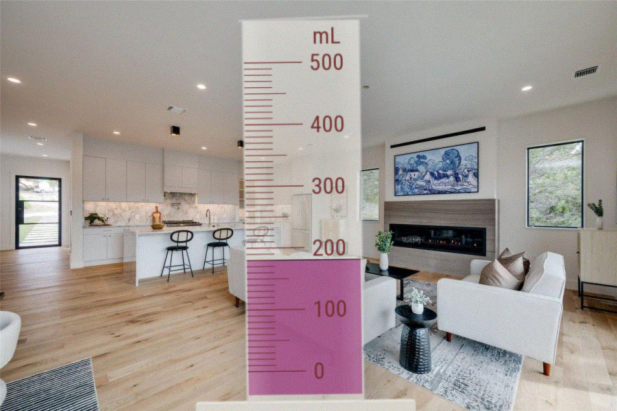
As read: 180 mL
